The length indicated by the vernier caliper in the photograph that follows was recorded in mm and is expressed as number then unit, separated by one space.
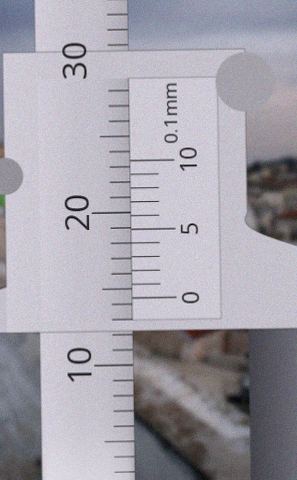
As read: 14.4 mm
